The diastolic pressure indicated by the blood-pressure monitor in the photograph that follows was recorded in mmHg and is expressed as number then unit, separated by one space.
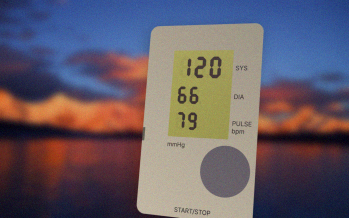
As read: 66 mmHg
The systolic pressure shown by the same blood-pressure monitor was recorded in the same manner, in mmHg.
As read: 120 mmHg
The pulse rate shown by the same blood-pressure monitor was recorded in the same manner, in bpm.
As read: 79 bpm
